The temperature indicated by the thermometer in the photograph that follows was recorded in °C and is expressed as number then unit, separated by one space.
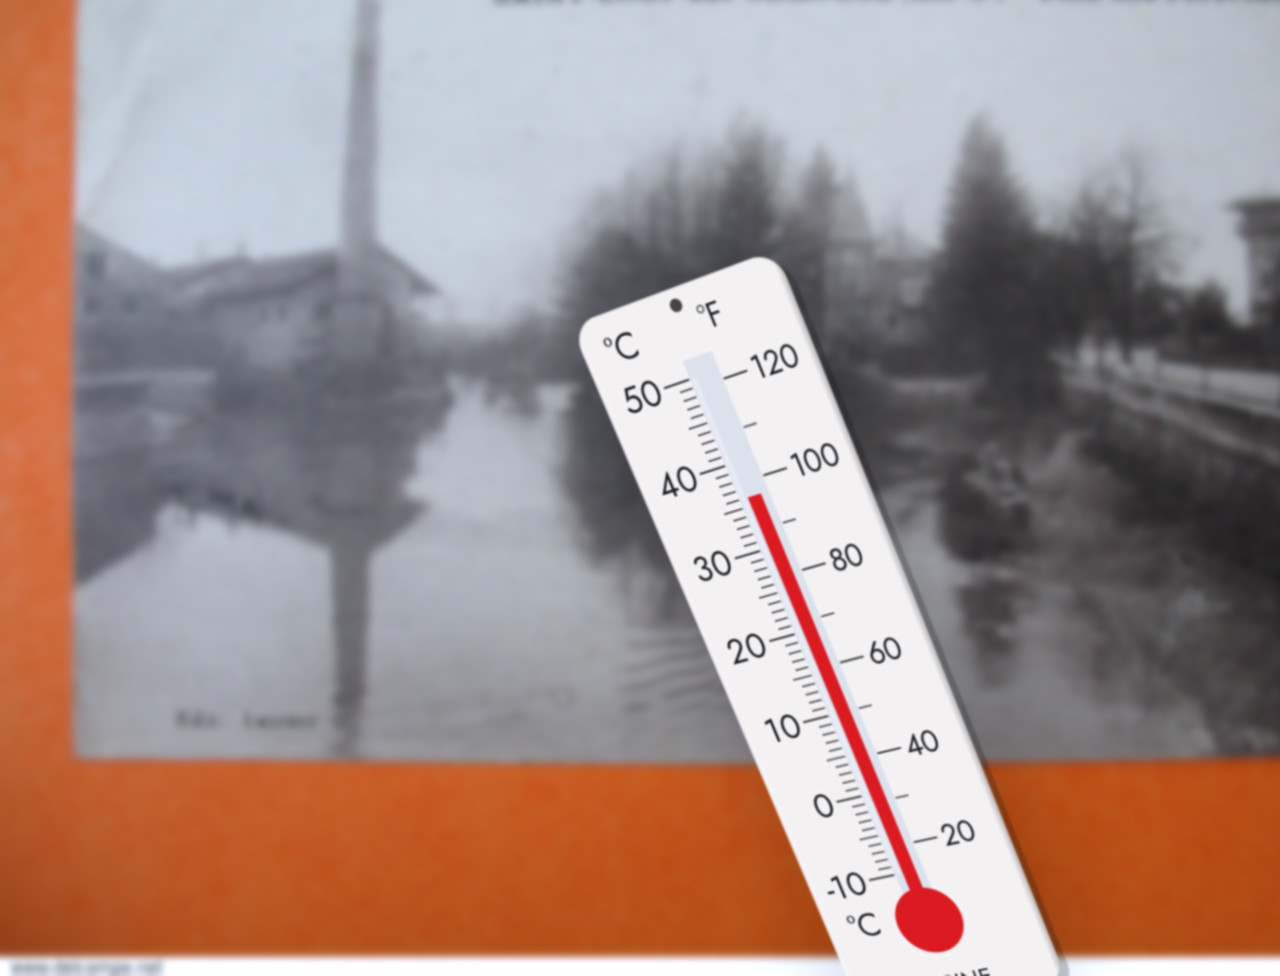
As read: 36 °C
